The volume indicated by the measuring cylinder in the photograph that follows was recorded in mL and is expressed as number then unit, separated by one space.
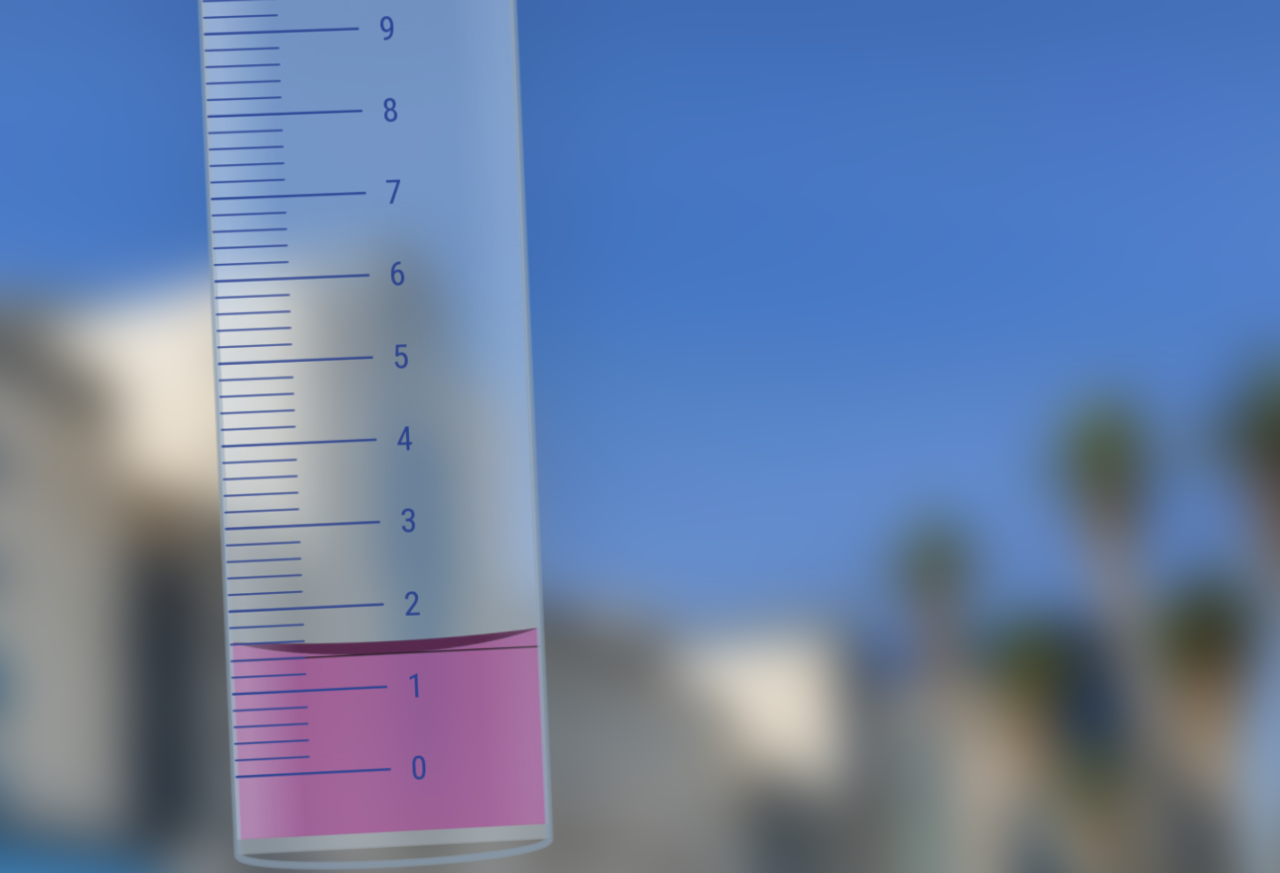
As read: 1.4 mL
